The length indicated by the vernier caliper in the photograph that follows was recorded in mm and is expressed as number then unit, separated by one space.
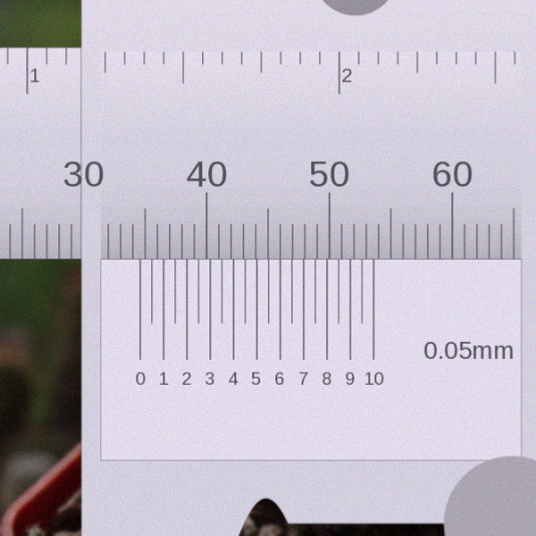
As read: 34.6 mm
